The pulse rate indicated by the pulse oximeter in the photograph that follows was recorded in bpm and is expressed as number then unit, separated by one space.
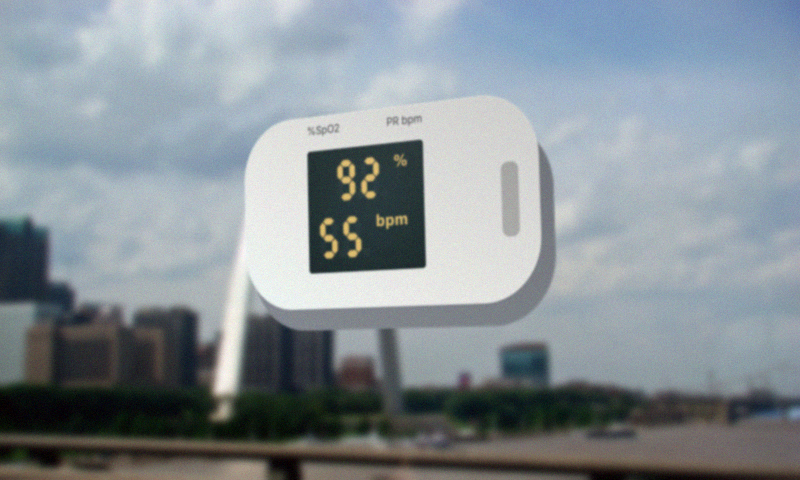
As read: 55 bpm
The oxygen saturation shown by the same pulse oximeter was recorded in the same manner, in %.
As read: 92 %
